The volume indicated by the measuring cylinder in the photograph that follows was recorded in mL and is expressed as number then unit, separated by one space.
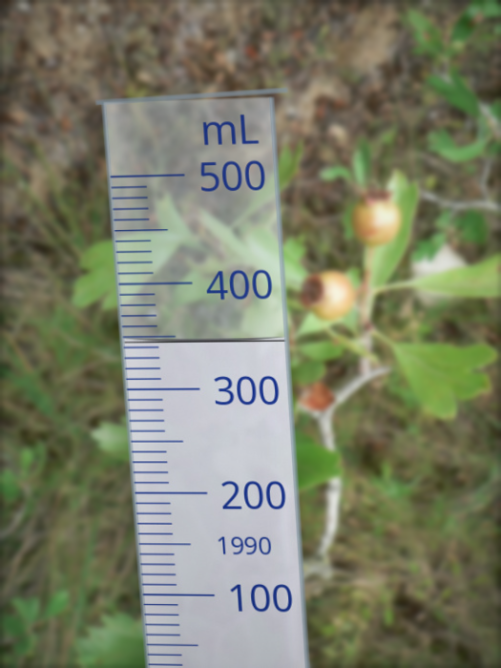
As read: 345 mL
